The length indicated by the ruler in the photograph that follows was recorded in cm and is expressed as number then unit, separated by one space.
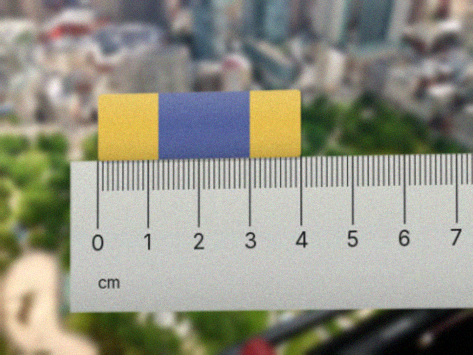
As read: 4 cm
